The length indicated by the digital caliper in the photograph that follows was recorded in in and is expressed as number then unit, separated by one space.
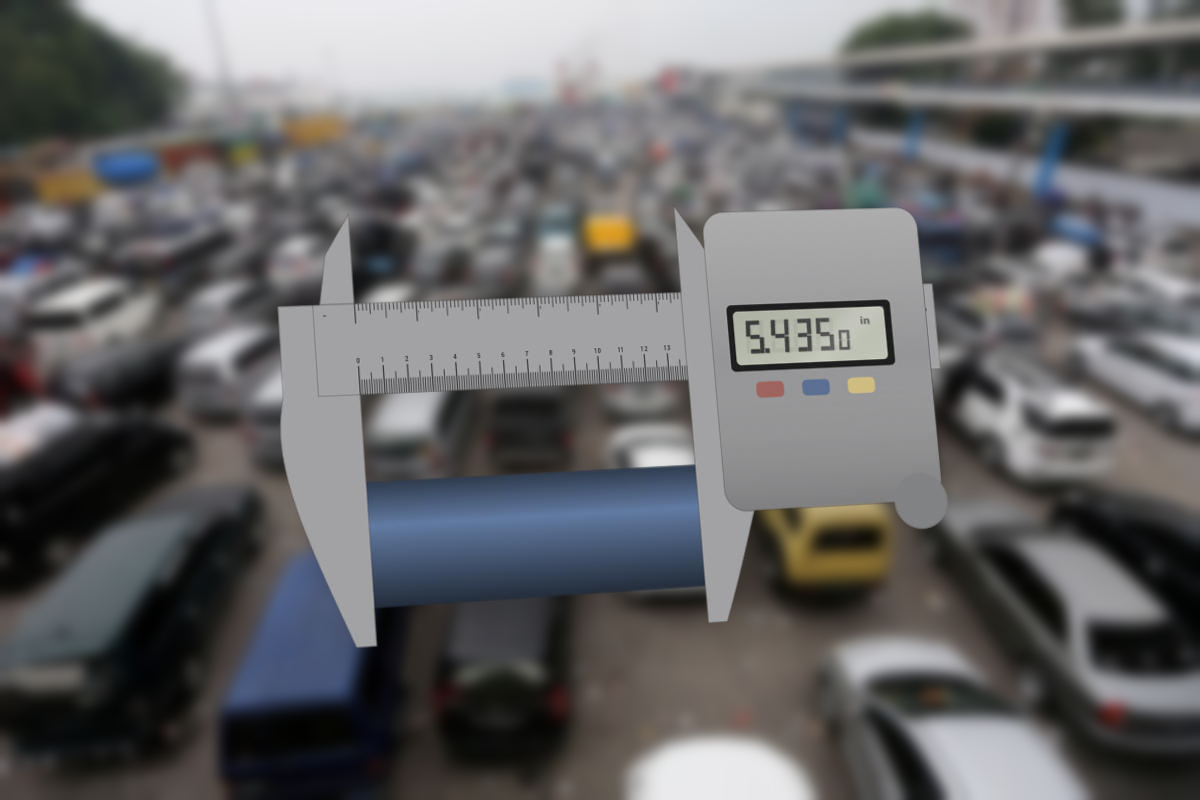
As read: 5.4350 in
